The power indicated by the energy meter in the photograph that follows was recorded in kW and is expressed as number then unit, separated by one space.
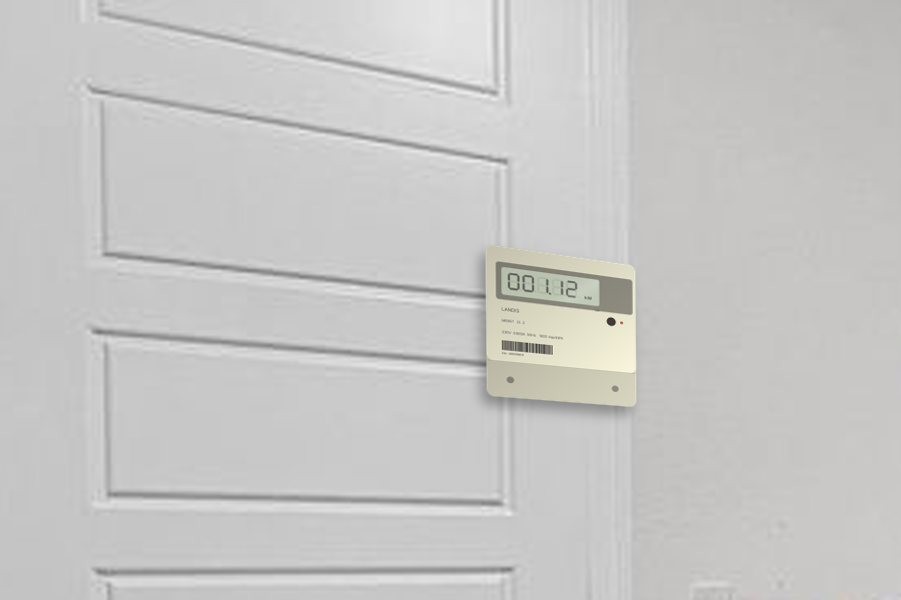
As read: 1.12 kW
